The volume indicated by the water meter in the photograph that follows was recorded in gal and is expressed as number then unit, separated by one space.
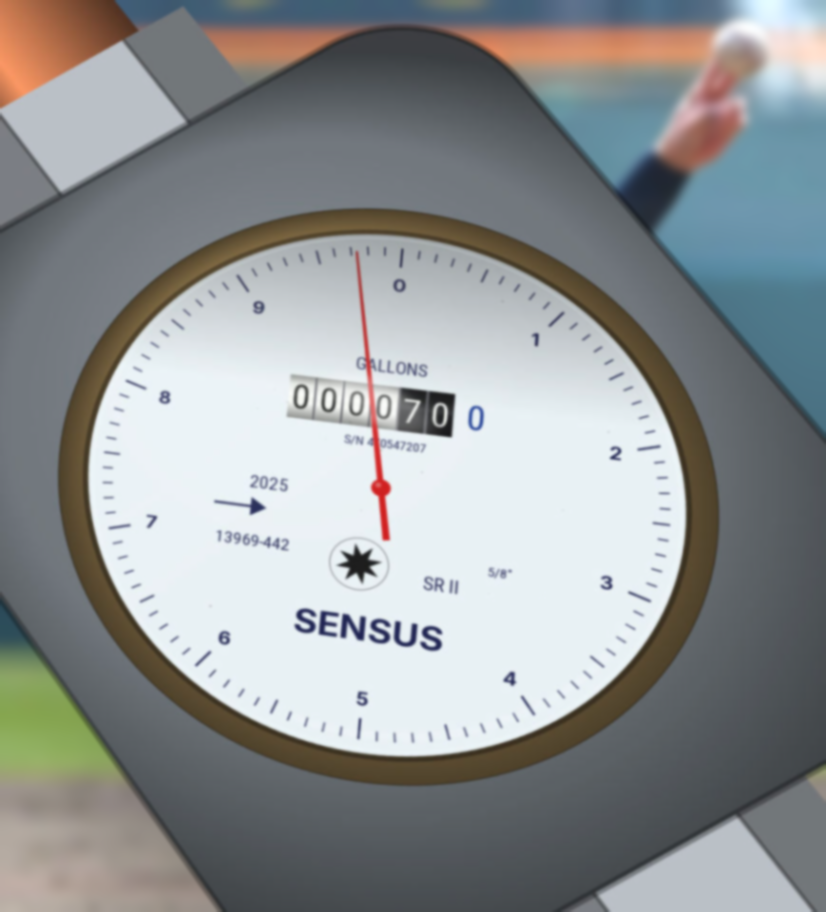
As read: 699.7 gal
